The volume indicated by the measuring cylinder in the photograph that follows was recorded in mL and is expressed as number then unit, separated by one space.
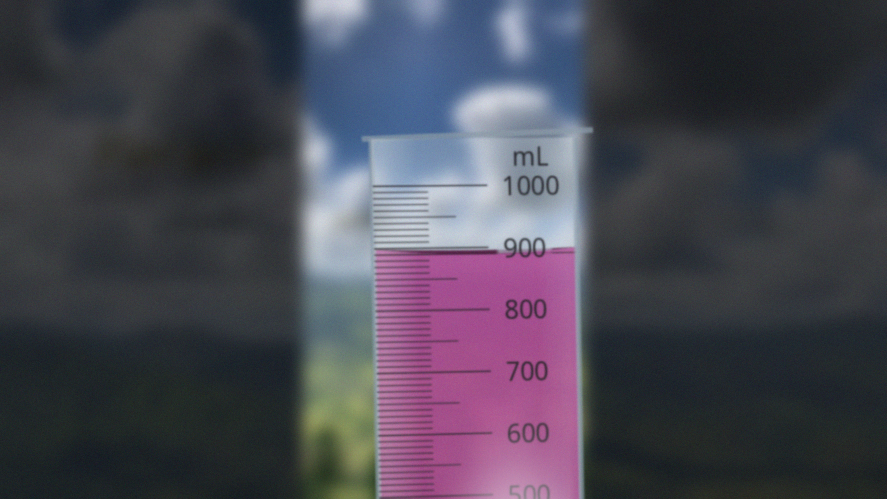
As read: 890 mL
